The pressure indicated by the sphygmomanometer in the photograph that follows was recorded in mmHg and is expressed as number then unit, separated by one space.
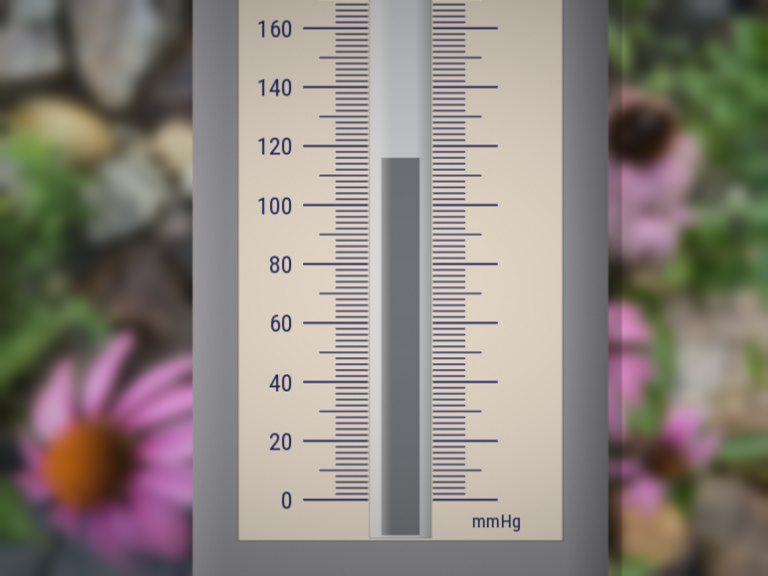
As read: 116 mmHg
